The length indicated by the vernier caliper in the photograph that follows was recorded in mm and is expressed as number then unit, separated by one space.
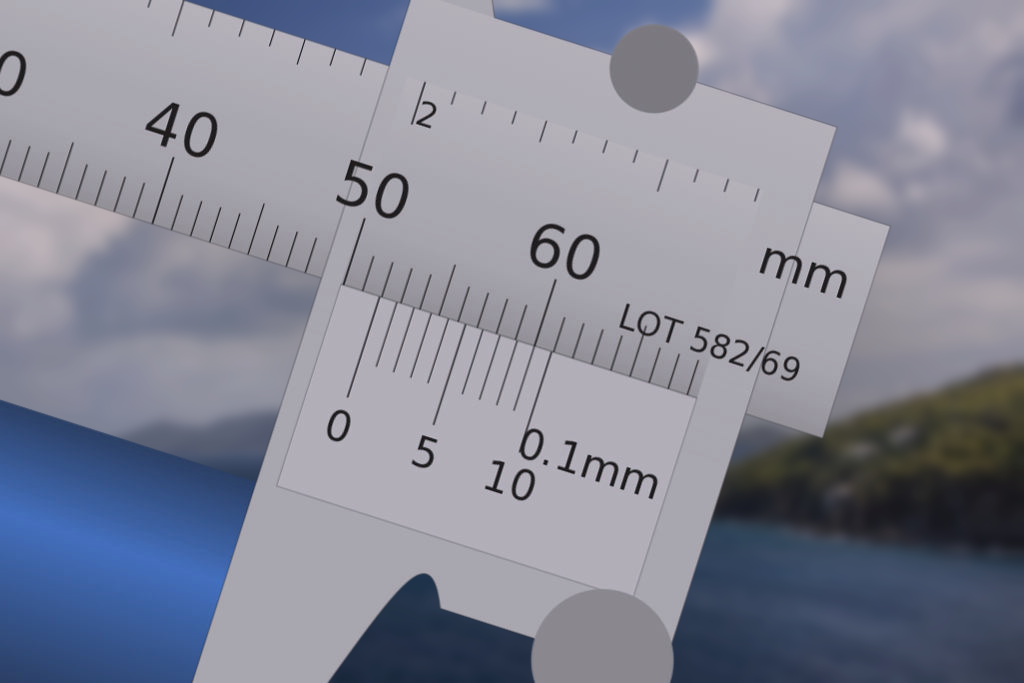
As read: 51.9 mm
